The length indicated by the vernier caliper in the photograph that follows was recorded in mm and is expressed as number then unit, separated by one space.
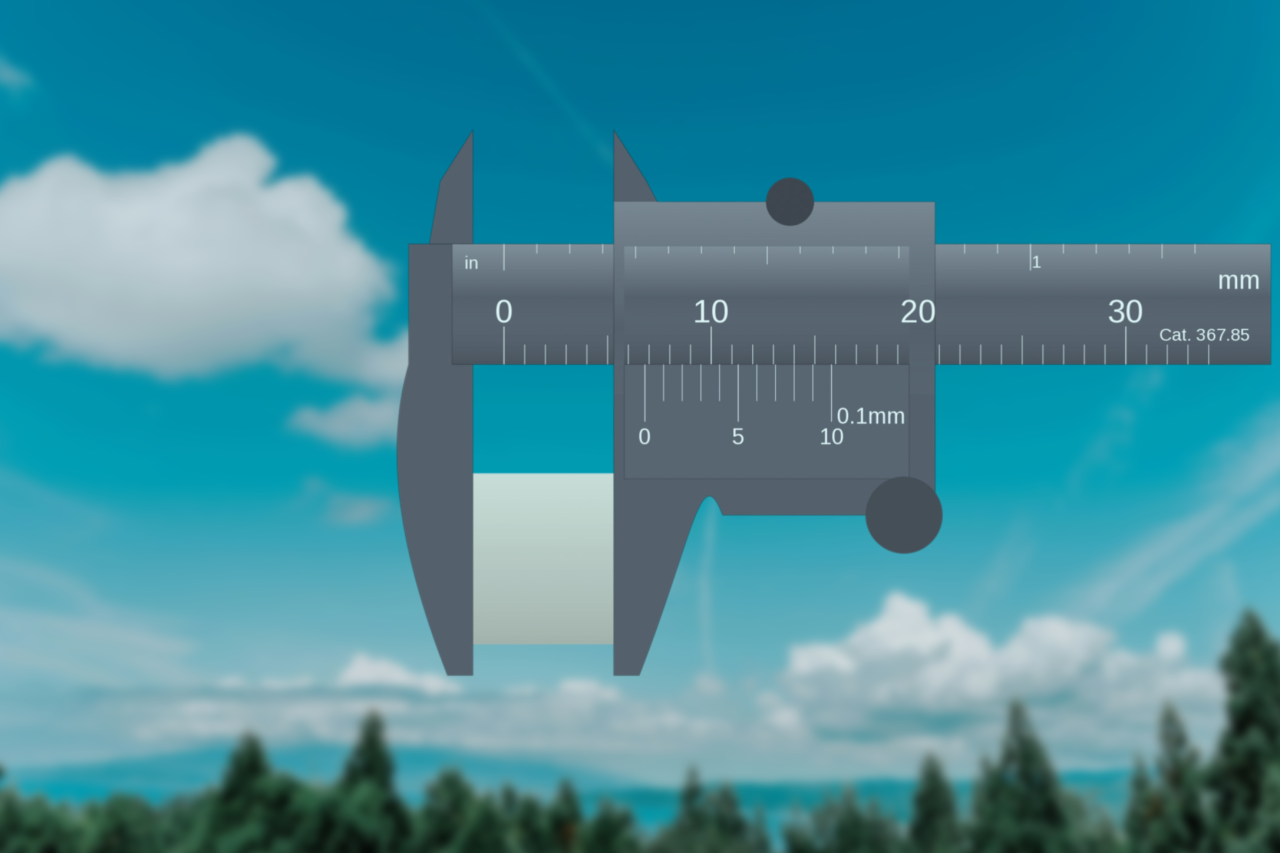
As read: 6.8 mm
